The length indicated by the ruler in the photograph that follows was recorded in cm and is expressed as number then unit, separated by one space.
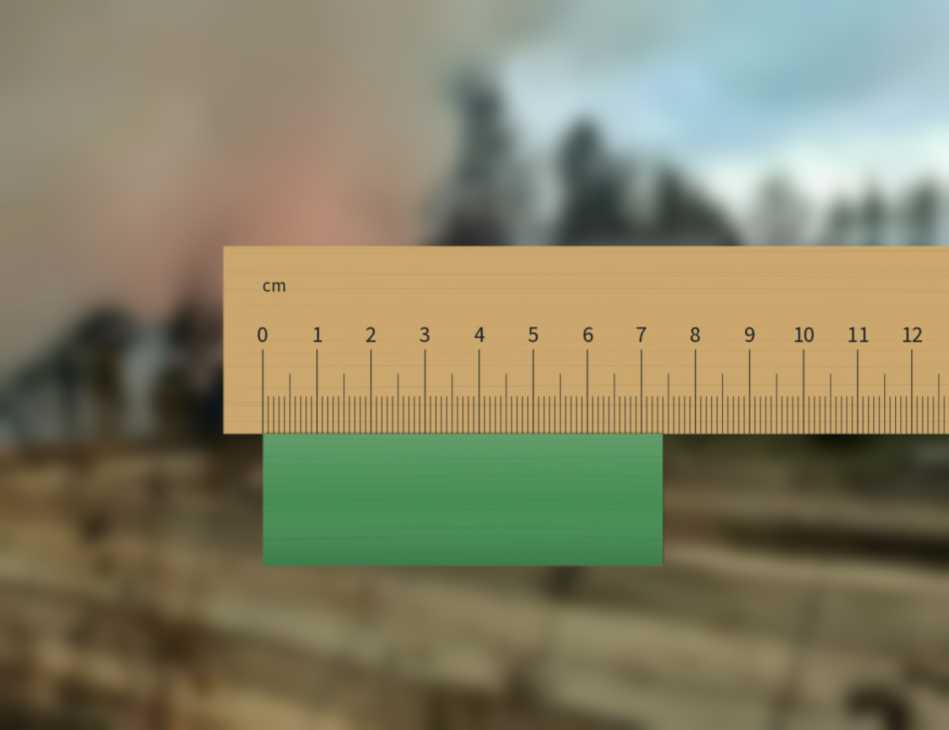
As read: 7.4 cm
